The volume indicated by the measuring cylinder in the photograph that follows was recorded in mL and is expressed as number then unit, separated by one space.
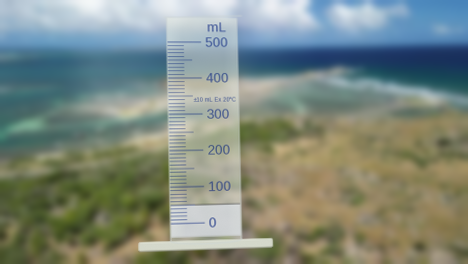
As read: 50 mL
